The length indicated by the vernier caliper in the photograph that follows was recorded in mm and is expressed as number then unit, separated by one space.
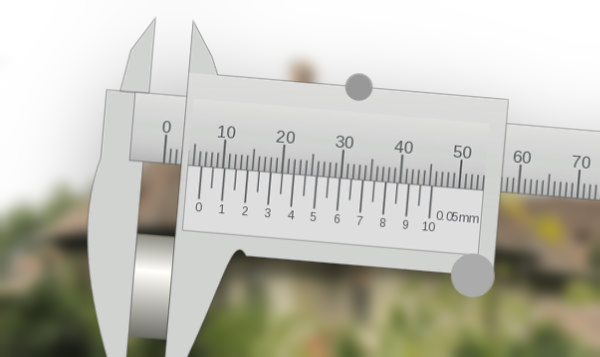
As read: 6.4 mm
